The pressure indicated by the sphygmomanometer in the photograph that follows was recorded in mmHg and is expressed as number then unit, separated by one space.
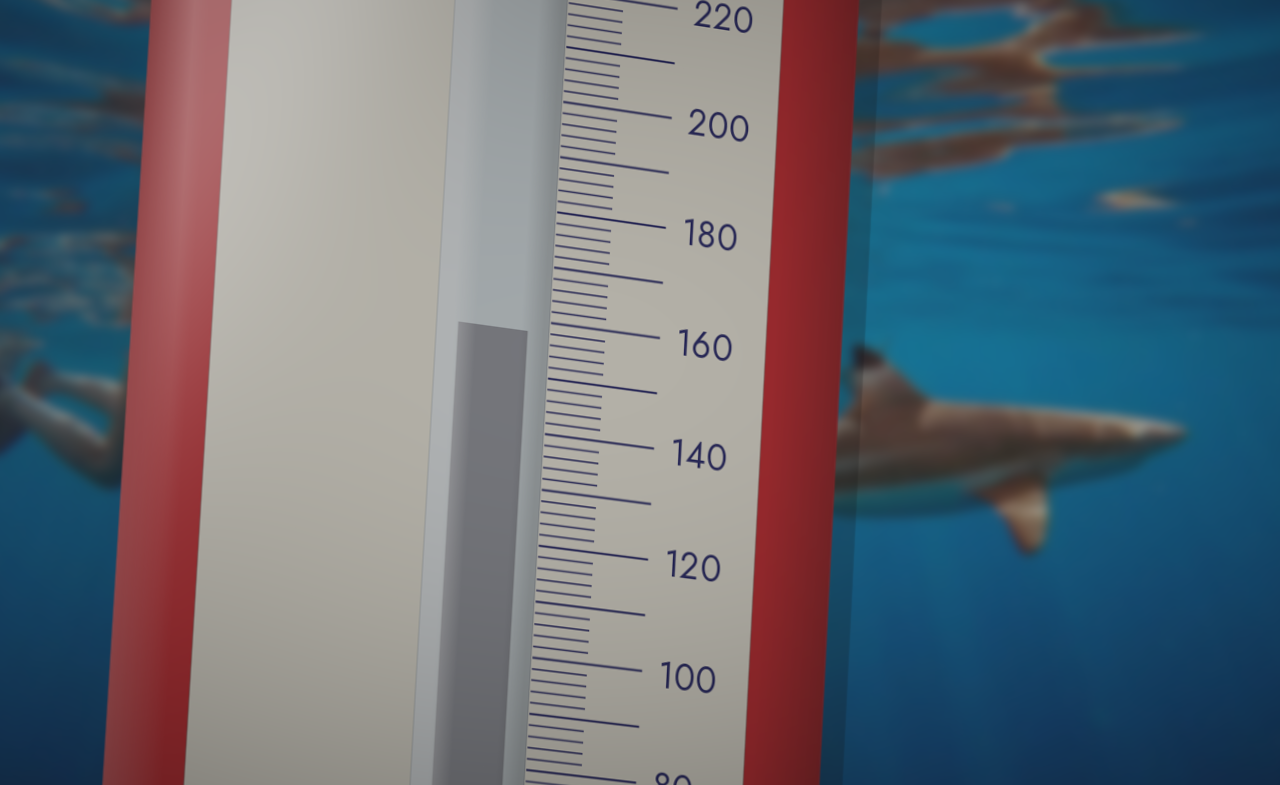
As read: 158 mmHg
